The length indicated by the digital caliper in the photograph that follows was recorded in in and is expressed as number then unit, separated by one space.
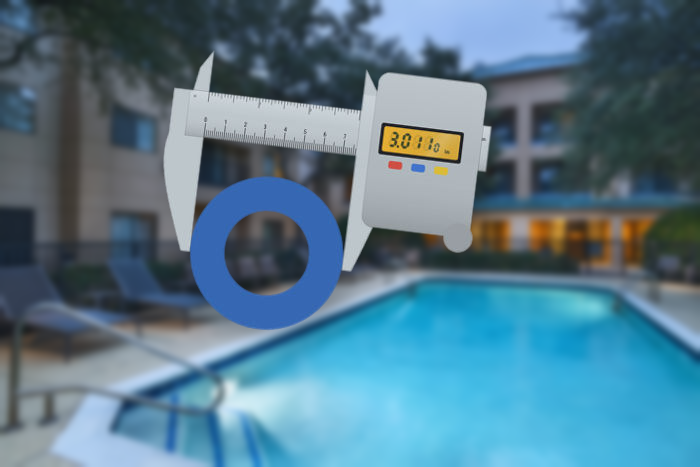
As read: 3.0110 in
